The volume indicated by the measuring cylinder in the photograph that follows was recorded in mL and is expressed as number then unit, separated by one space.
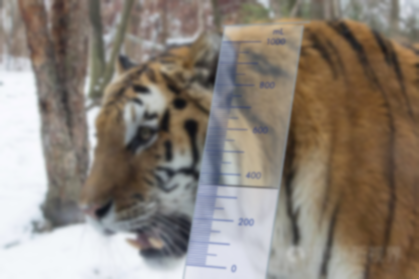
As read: 350 mL
